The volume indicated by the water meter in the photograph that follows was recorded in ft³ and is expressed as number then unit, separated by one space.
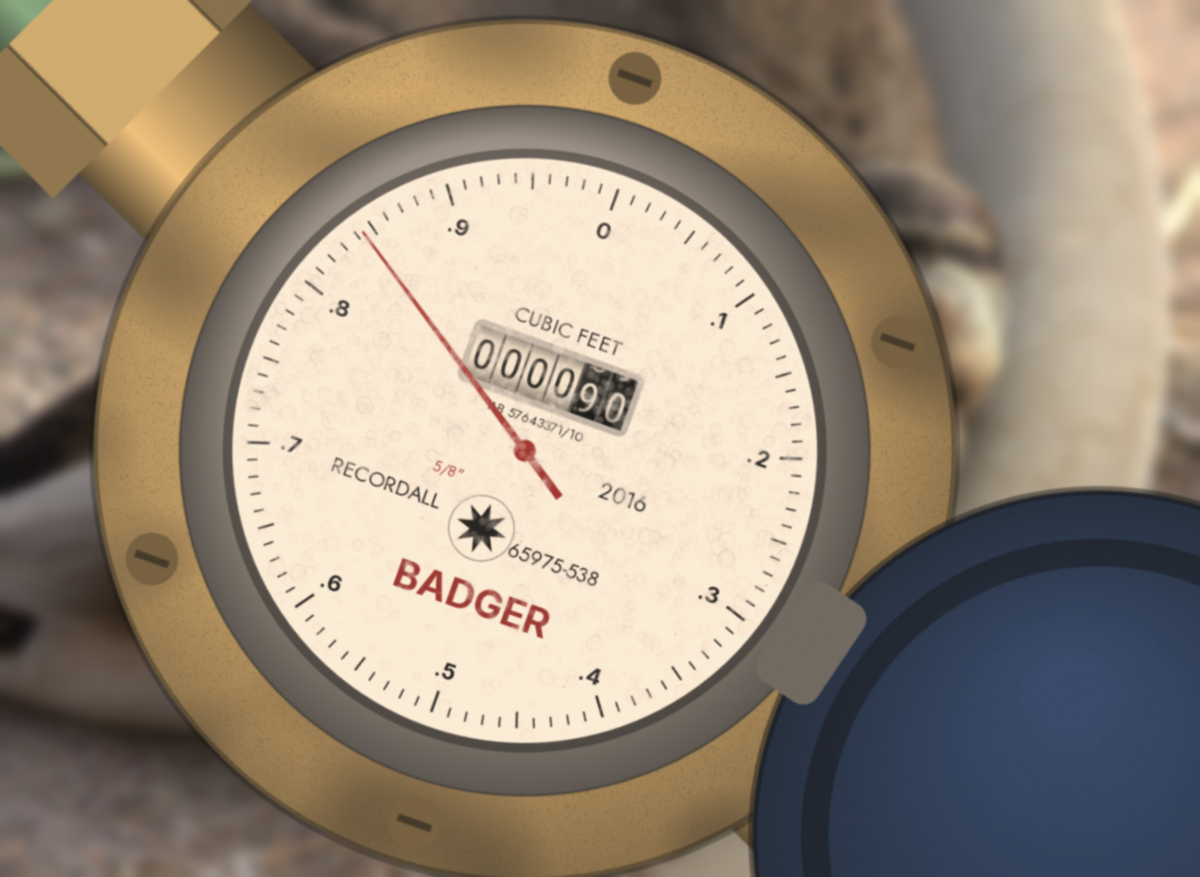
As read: 89.84 ft³
